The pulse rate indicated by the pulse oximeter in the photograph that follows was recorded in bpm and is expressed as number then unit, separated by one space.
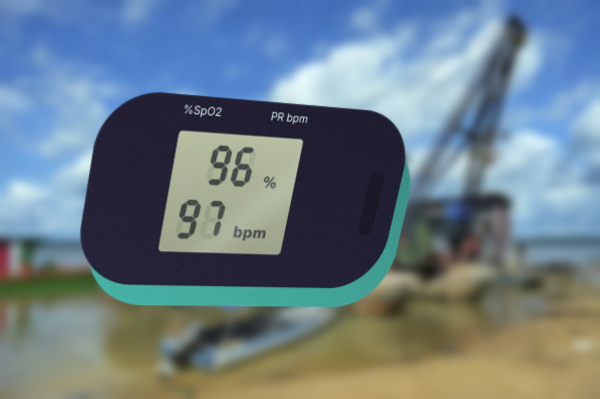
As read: 97 bpm
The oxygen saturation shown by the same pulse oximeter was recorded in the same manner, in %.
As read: 96 %
